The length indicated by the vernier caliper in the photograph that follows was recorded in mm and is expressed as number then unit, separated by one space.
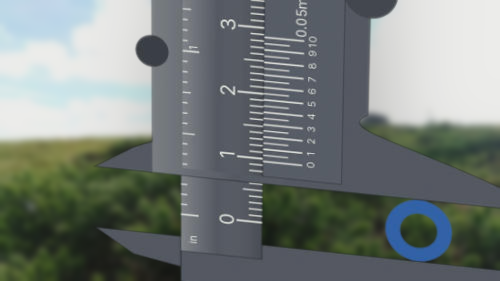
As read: 9.6 mm
